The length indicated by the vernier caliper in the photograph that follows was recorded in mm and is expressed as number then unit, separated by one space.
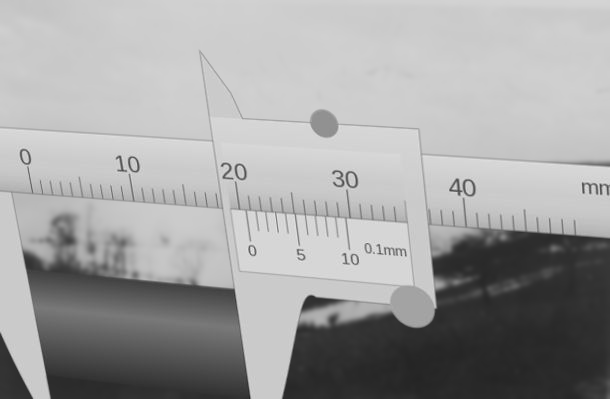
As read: 20.6 mm
